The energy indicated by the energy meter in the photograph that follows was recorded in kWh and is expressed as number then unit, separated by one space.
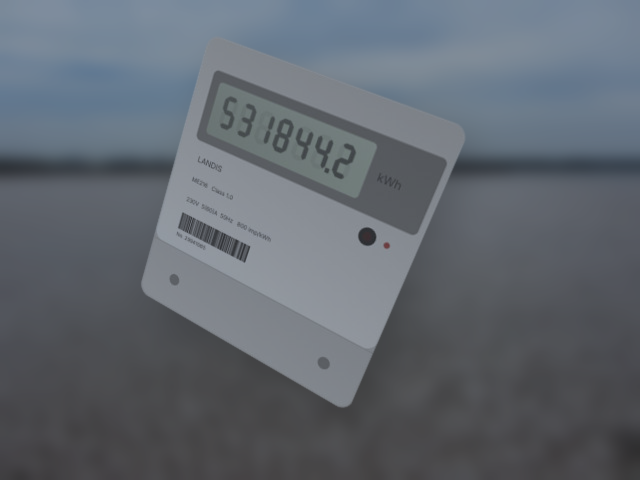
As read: 531844.2 kWh
